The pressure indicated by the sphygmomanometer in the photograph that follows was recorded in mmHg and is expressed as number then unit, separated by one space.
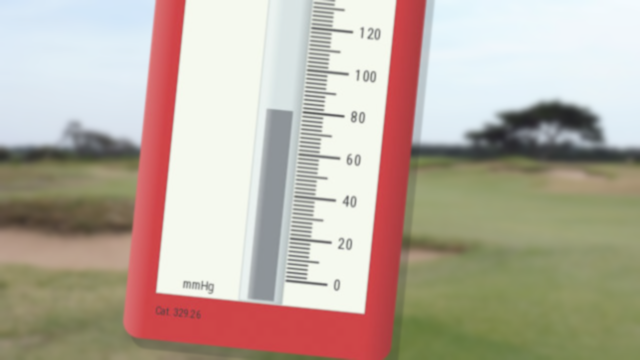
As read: 80 mmHg
